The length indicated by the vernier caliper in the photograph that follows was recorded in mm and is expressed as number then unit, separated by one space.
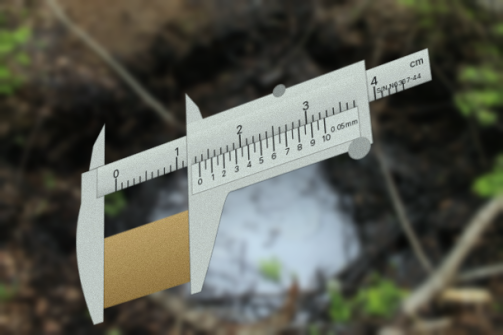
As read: 13.6 mm
